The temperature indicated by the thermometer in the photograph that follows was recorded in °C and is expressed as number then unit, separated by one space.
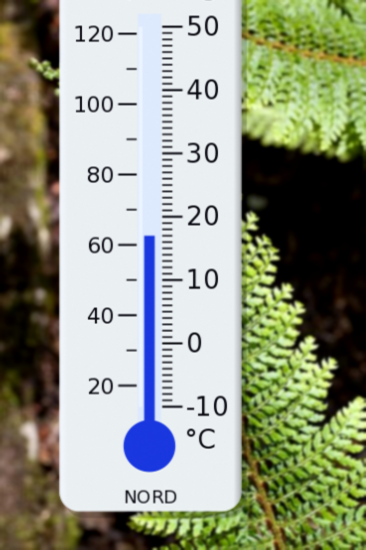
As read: 17 °C
